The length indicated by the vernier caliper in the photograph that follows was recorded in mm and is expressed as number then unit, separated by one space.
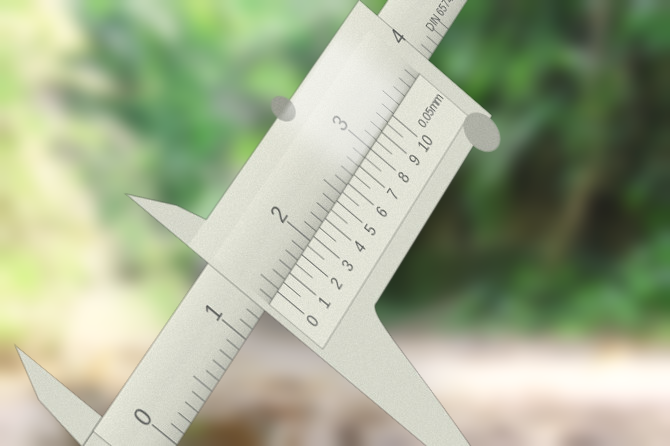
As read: 14.8 mm
